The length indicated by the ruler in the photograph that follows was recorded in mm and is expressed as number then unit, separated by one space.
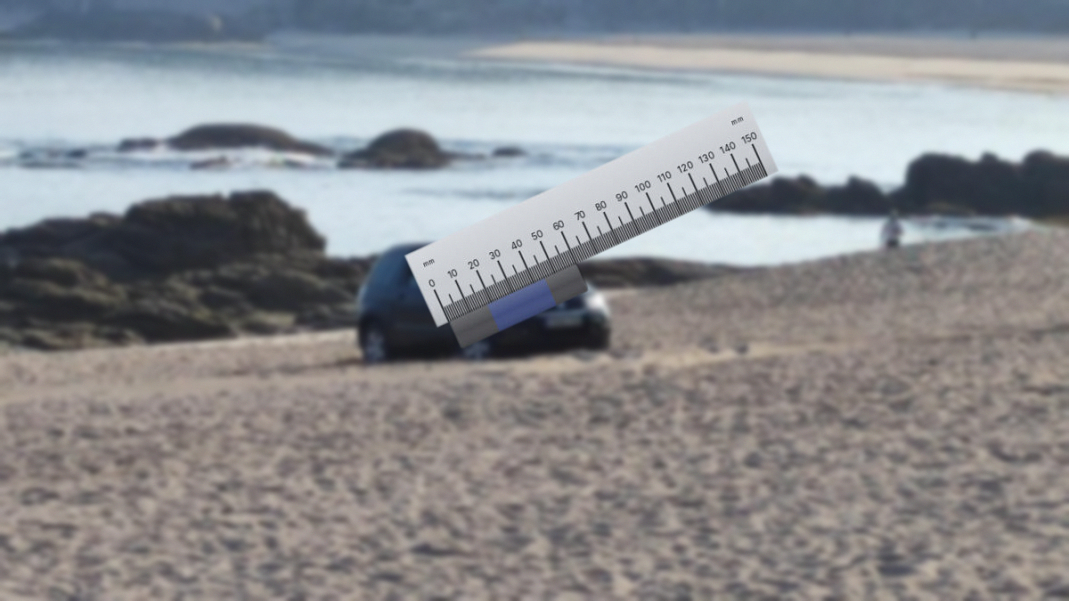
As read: 60 mm
